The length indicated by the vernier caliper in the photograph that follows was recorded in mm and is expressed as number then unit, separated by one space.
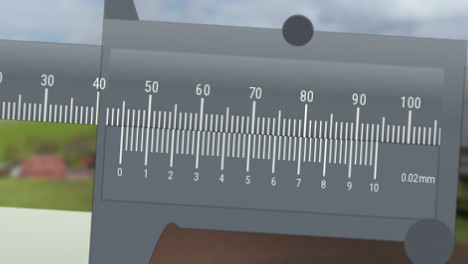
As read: 45.0 mm
